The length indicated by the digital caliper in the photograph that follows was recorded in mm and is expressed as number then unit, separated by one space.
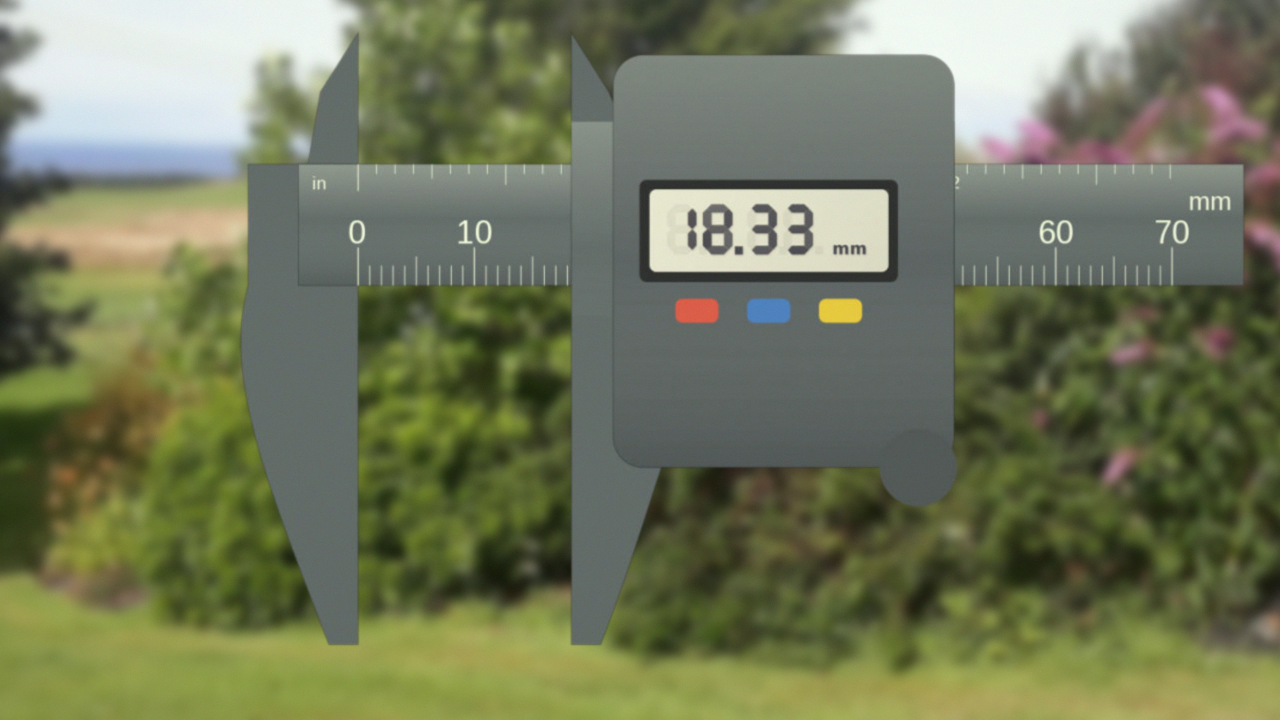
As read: 18.33 mm
